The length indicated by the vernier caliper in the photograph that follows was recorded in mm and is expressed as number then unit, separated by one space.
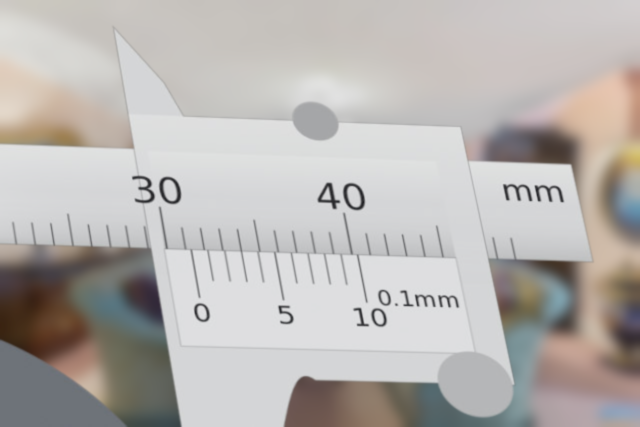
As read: 31.3 mm
